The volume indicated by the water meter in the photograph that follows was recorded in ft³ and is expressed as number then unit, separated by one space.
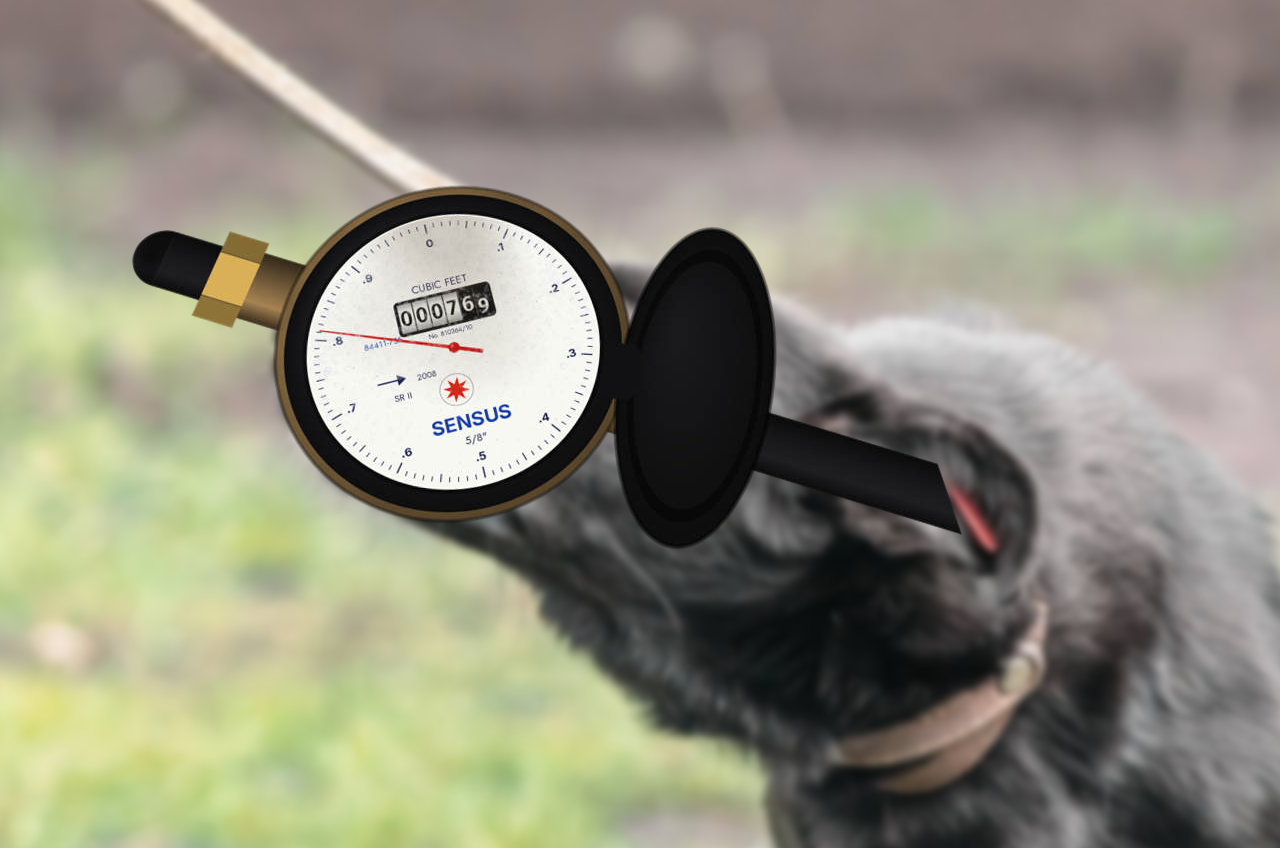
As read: 768.81 ft³
